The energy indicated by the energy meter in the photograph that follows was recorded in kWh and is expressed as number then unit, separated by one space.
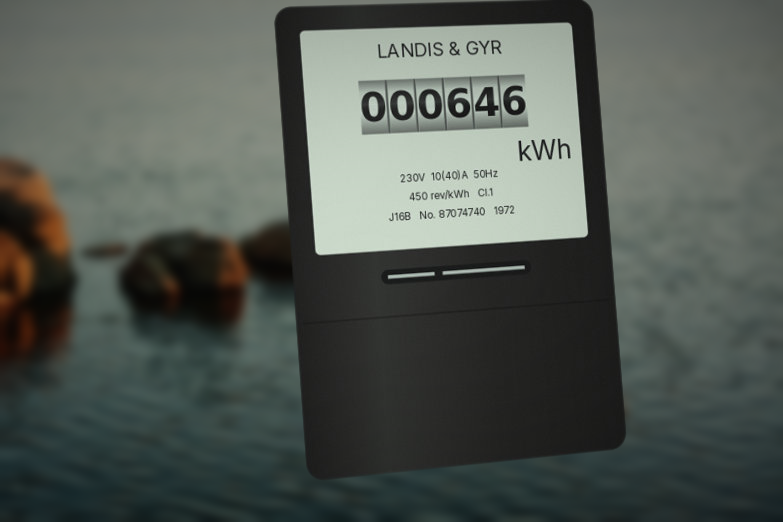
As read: 646 kWh
